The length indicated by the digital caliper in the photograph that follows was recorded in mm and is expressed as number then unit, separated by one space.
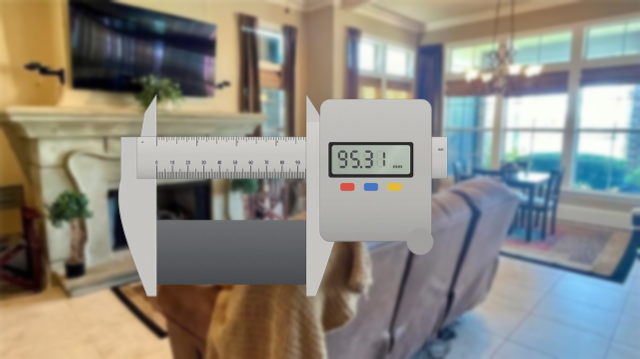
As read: 95.31 mm
